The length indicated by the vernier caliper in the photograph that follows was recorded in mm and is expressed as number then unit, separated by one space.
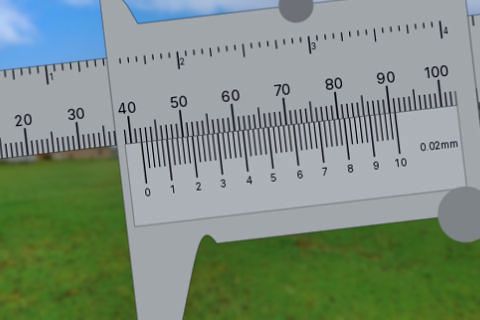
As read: 42.0 mm
